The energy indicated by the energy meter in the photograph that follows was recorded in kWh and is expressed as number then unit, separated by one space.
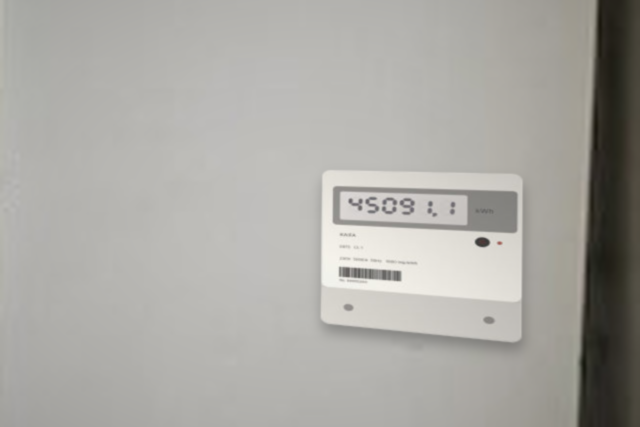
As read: 45091.1 kWh
